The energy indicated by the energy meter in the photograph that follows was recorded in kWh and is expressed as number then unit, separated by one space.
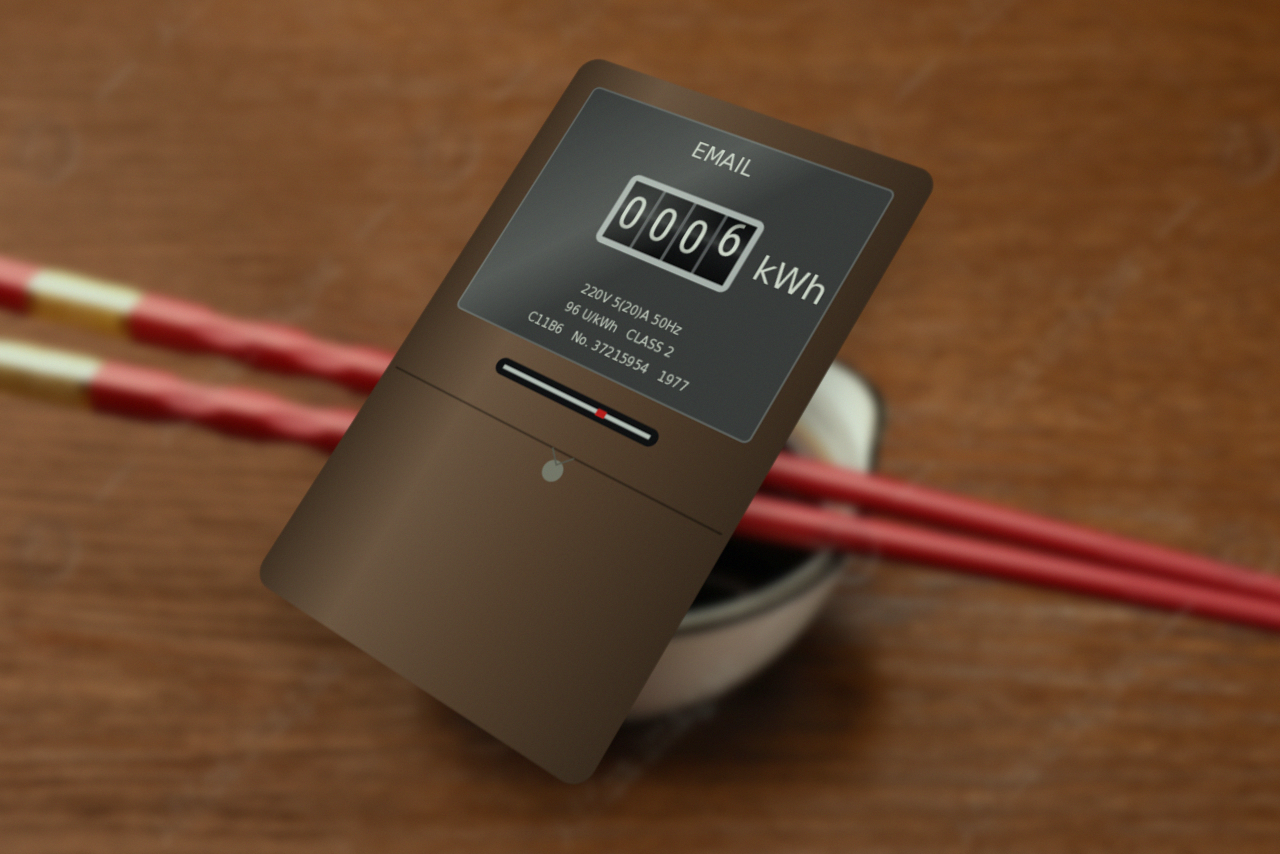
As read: 6 kWh
